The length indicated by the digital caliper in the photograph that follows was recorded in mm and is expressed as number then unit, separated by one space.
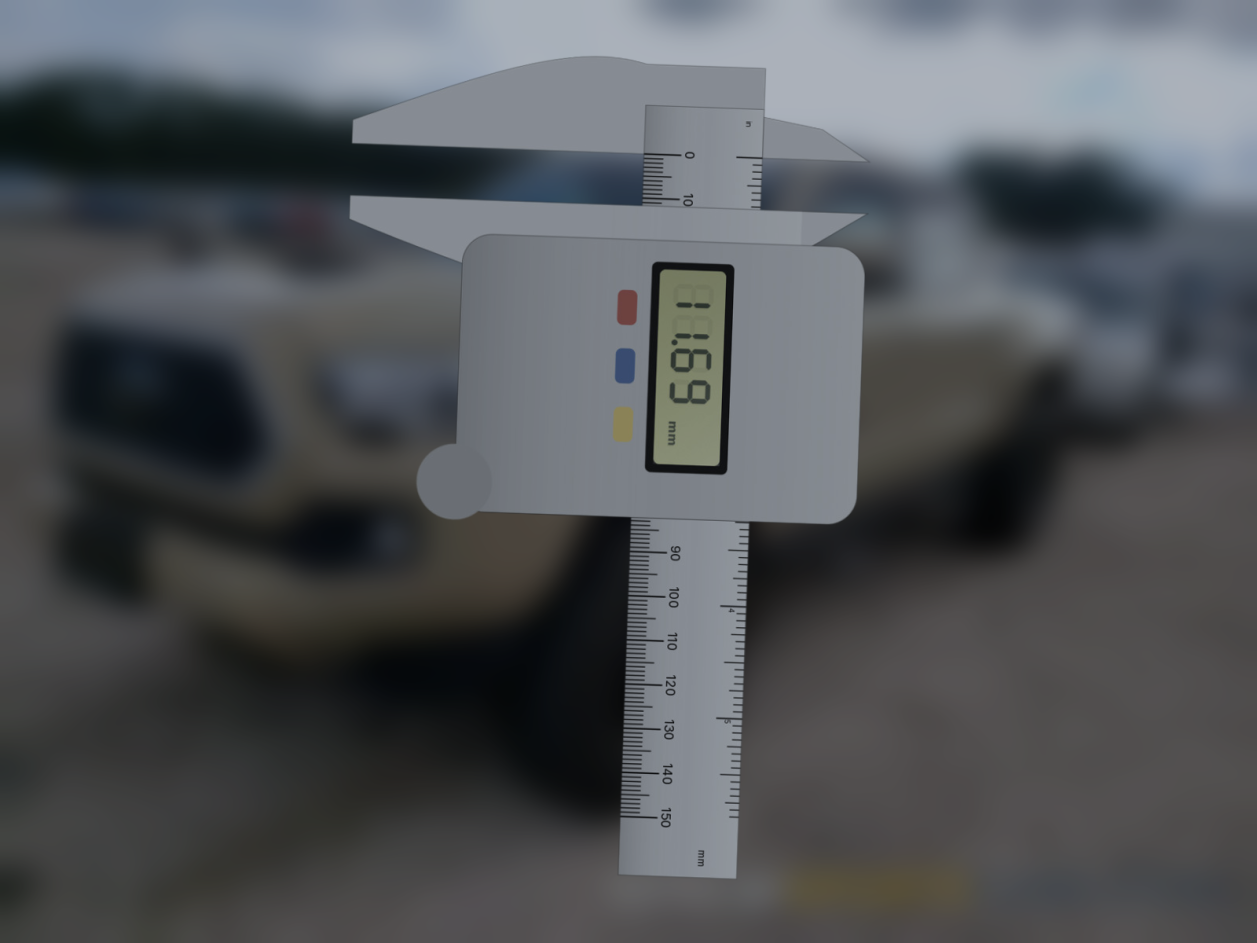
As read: 11.69 mm
